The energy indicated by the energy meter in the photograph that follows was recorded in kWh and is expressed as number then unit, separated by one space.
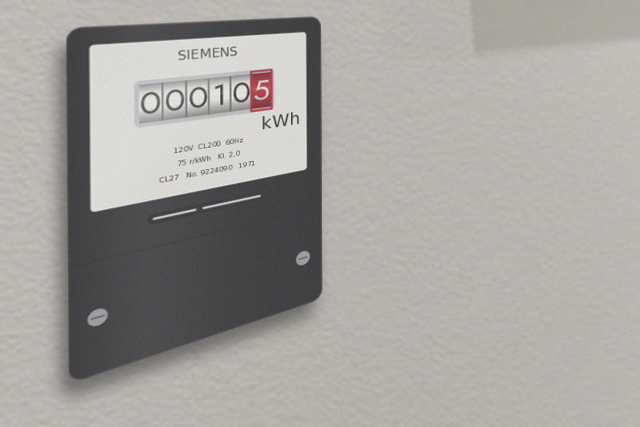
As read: 10.5 kWh
